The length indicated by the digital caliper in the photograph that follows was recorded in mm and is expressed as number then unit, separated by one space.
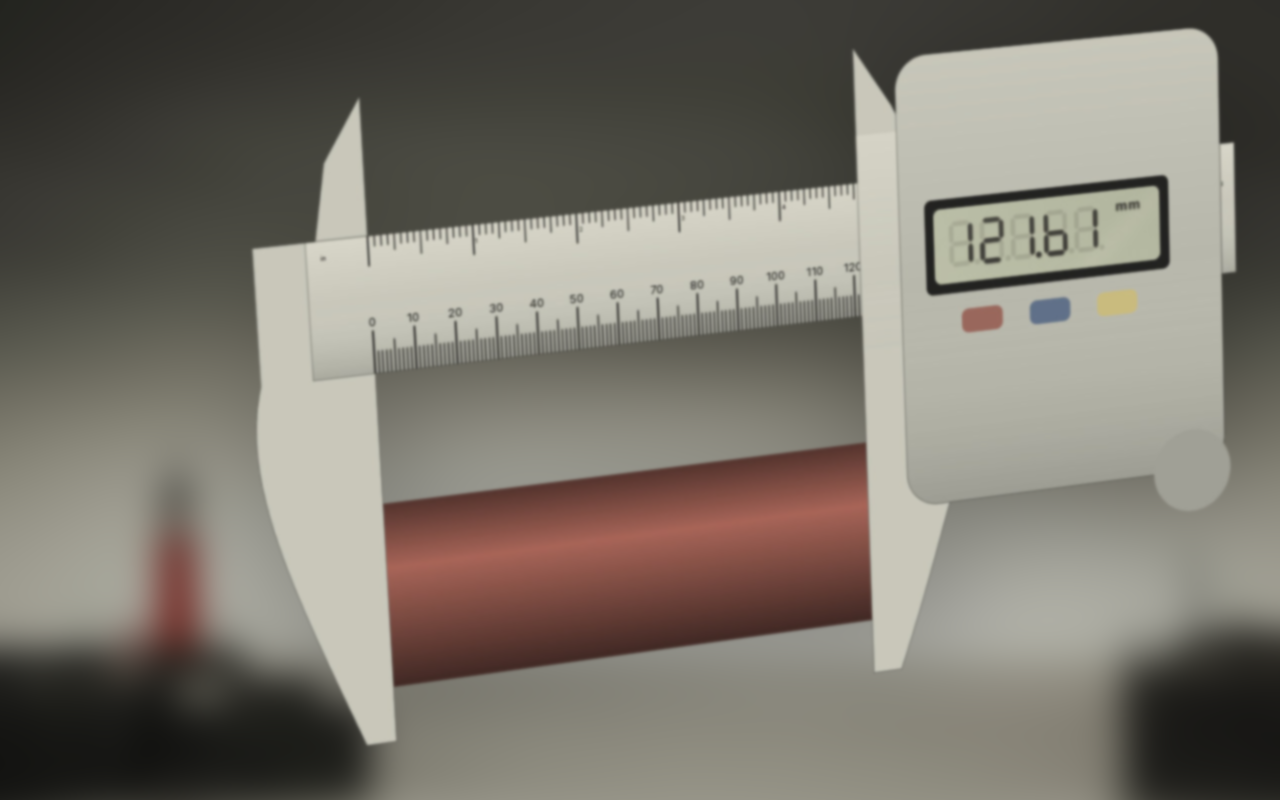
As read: 121.61 mm
